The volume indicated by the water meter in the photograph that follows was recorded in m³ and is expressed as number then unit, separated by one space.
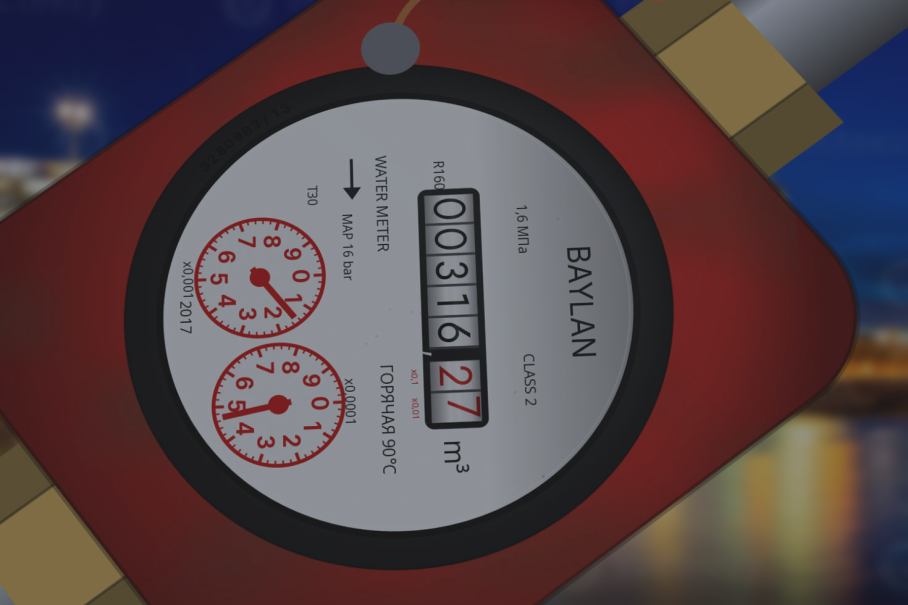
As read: 316.2714 m³
